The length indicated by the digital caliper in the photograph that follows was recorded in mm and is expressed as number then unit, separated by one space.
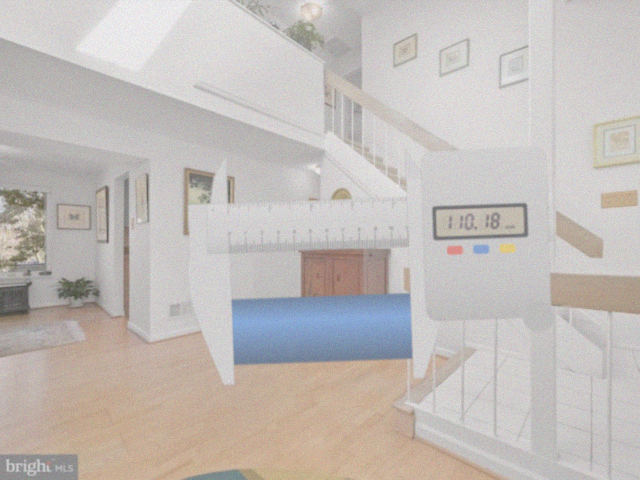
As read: 110.18 mm
